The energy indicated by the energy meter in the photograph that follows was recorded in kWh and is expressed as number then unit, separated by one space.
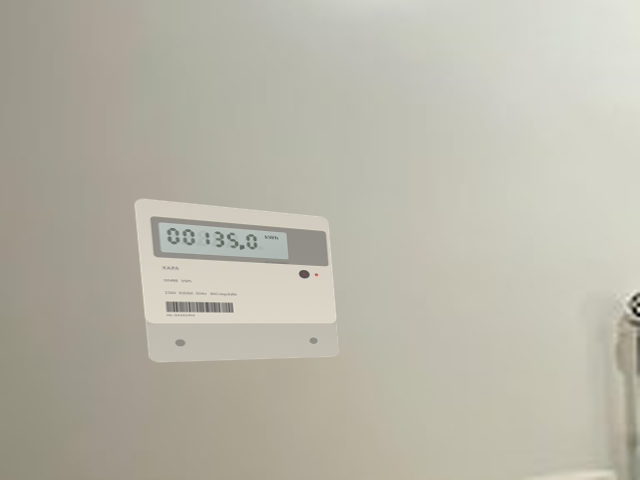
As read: 135.0 kWh
